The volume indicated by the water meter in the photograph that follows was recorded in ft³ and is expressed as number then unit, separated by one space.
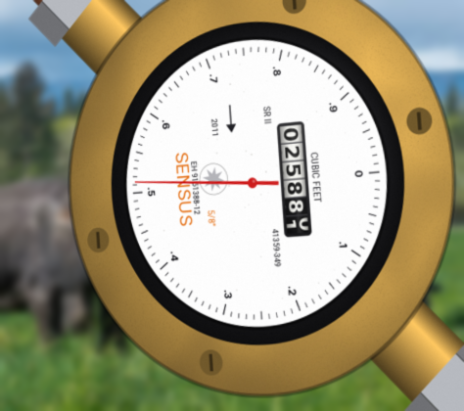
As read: 25880.51 ft³
